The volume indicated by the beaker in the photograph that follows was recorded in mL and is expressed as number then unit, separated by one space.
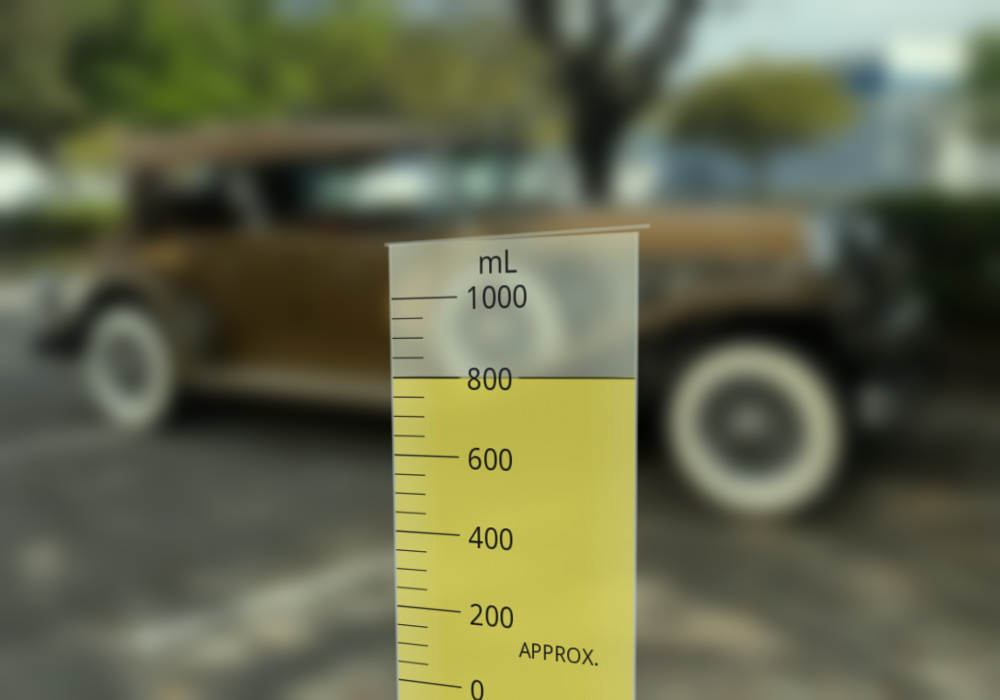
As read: 800 mL
